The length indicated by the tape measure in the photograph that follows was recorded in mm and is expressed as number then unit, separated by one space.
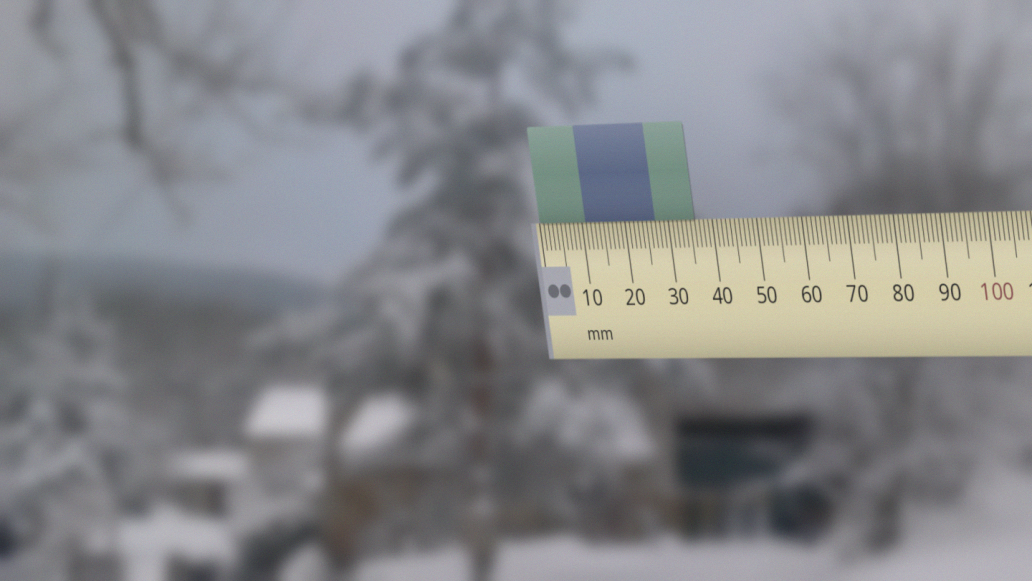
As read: 36 mm
